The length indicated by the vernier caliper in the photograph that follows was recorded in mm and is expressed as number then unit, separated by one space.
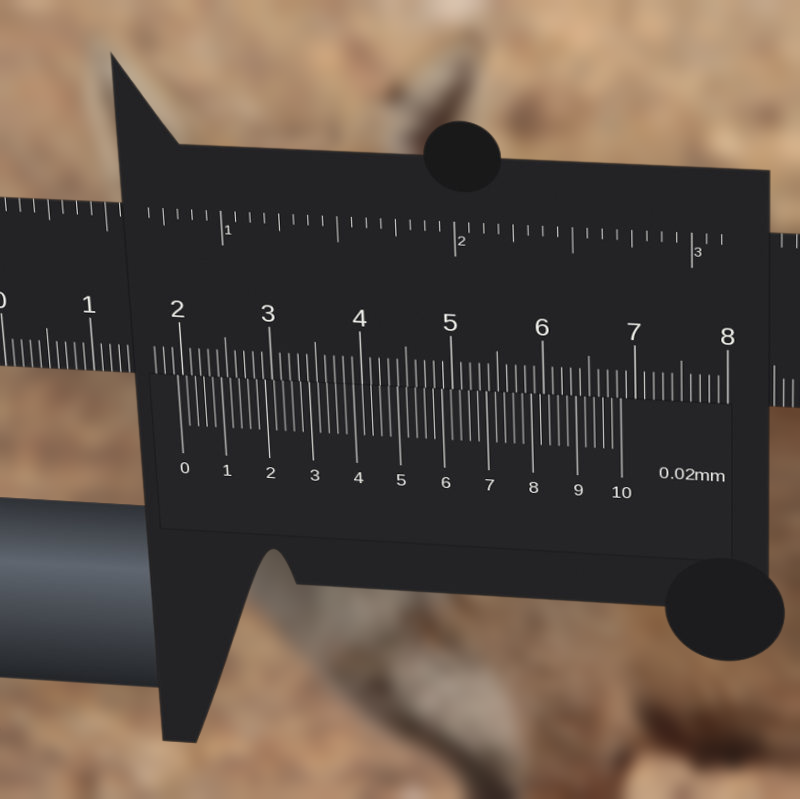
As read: 19.4 mm
